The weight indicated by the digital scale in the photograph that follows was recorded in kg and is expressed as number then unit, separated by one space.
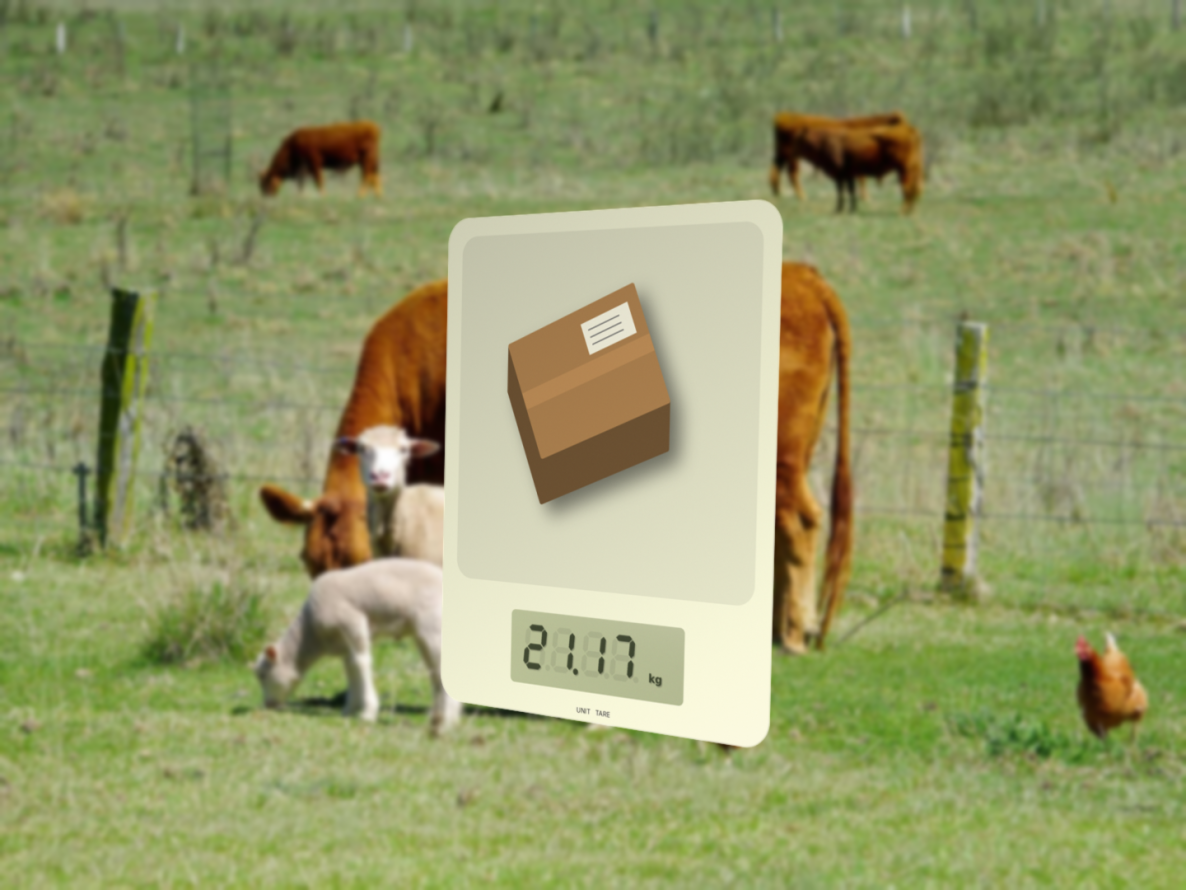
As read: 21.17 kg
